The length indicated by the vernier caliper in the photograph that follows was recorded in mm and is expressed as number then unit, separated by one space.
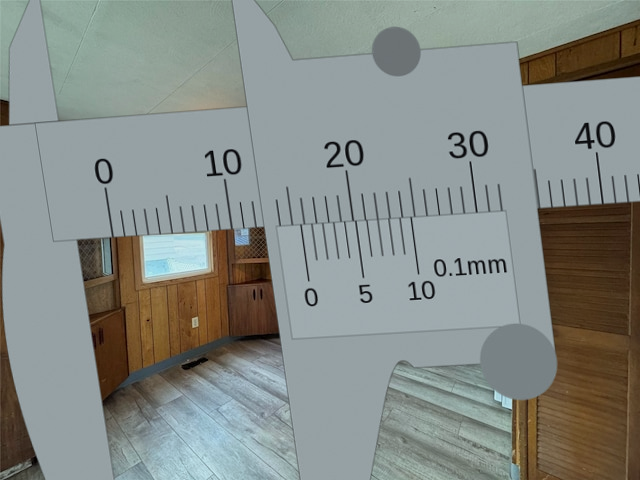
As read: 15.7 mm
